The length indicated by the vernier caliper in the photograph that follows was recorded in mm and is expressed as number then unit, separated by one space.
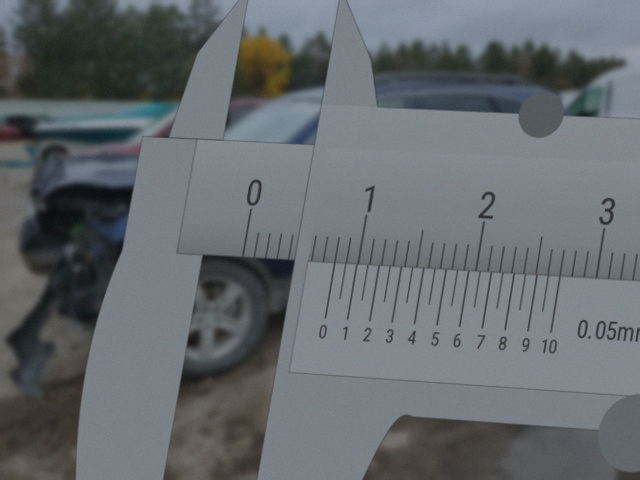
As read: 8.0 mm
